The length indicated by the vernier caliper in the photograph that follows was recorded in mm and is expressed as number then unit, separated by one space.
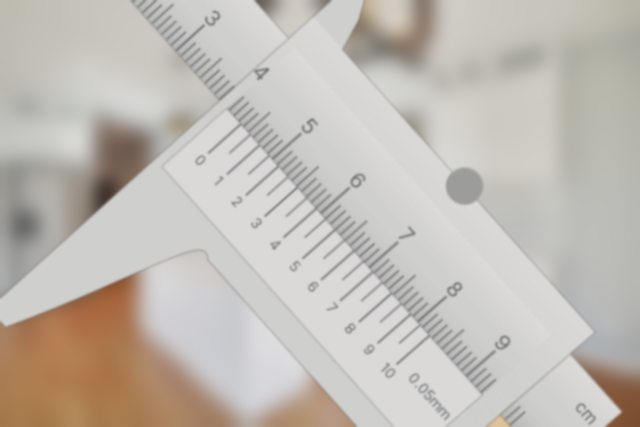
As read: 43.5 mm
